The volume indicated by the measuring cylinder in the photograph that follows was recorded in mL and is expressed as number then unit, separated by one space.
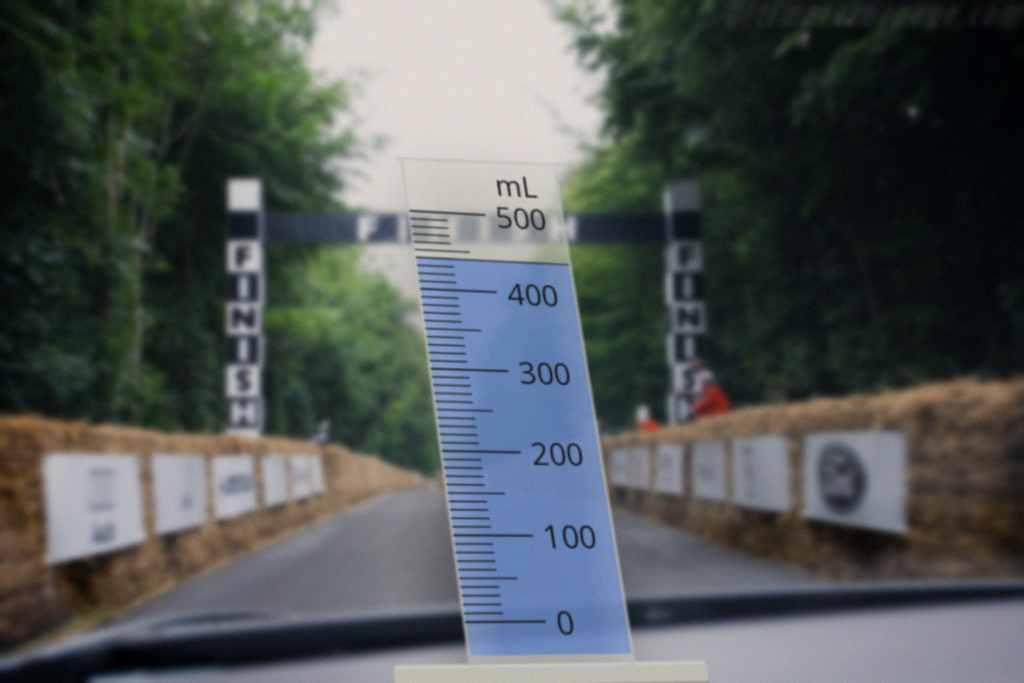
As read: 440 mL
